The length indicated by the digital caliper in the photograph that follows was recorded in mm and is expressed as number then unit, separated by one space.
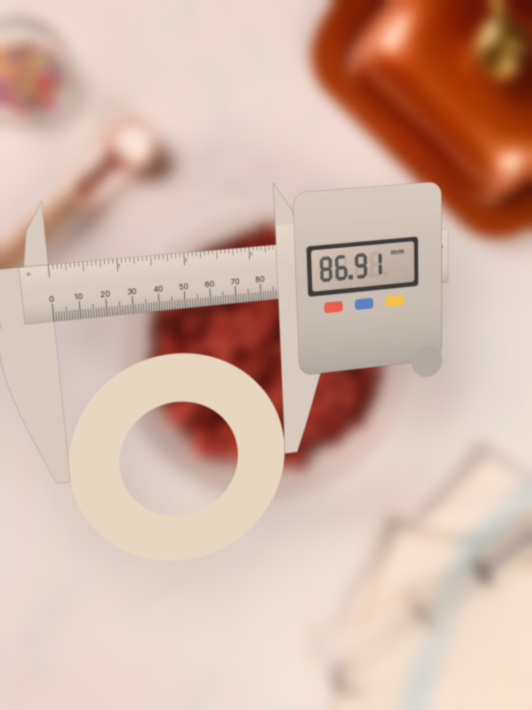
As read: 86.91 mm
